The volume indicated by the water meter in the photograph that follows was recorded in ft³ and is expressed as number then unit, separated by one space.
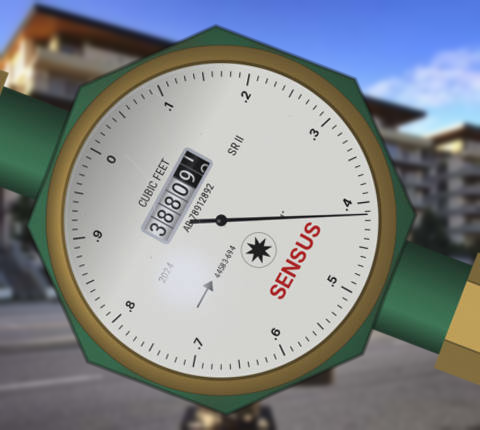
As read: 388091.41 ft³
